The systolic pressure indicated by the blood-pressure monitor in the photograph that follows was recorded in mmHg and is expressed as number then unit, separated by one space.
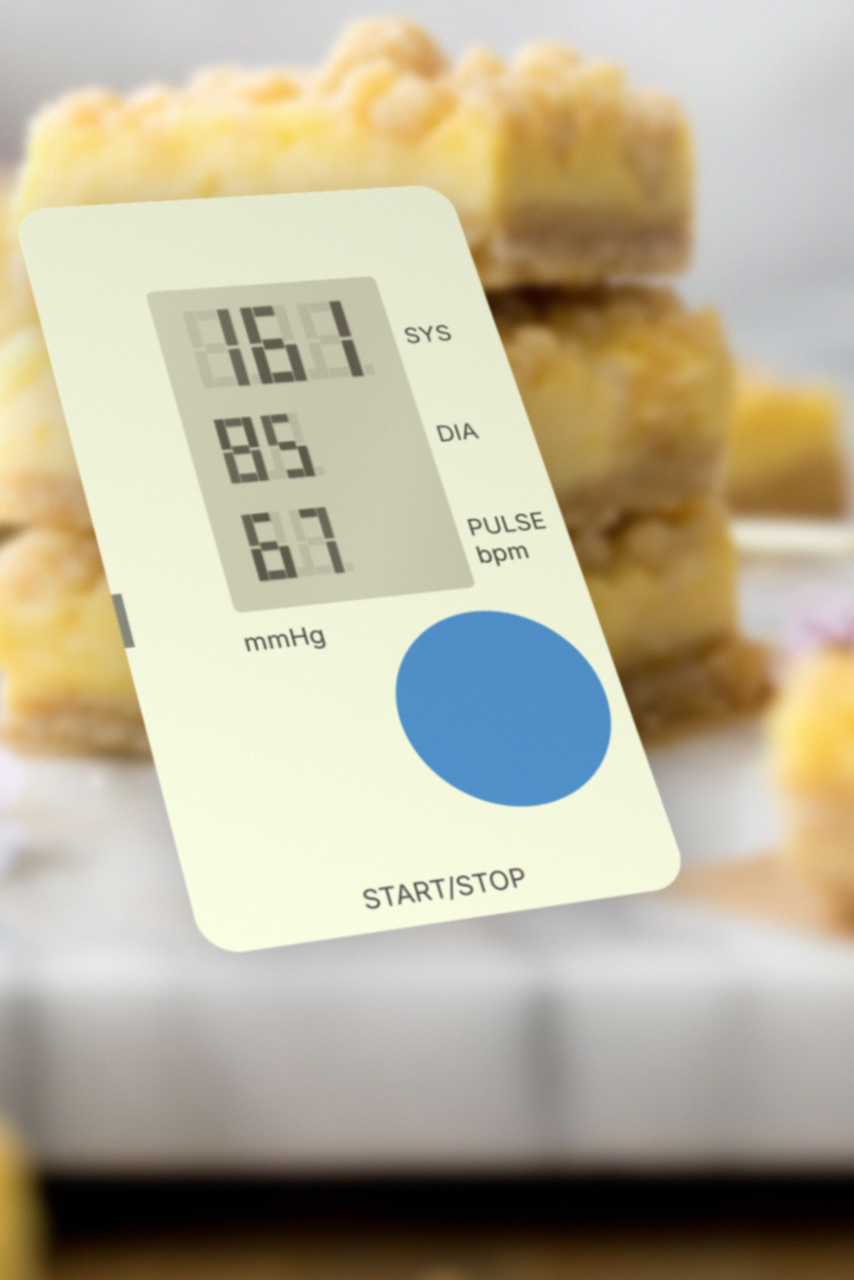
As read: 161 mmHg
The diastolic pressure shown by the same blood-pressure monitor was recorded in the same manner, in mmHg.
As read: 85 mmHg
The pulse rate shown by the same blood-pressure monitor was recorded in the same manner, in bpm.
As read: 67 bpm
